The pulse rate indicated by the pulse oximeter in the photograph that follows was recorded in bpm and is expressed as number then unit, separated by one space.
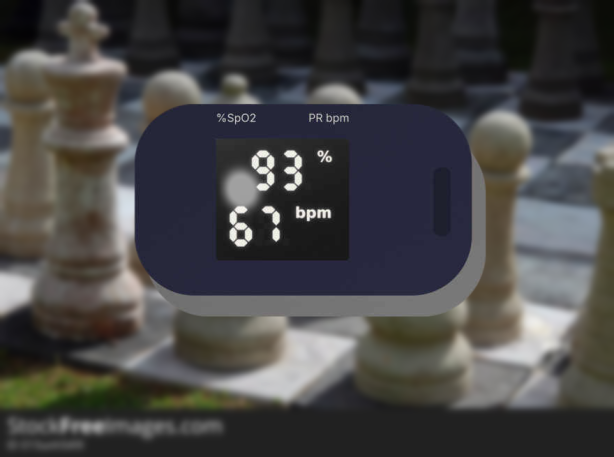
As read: 67 bpm
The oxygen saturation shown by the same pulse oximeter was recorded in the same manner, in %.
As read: 93 %
